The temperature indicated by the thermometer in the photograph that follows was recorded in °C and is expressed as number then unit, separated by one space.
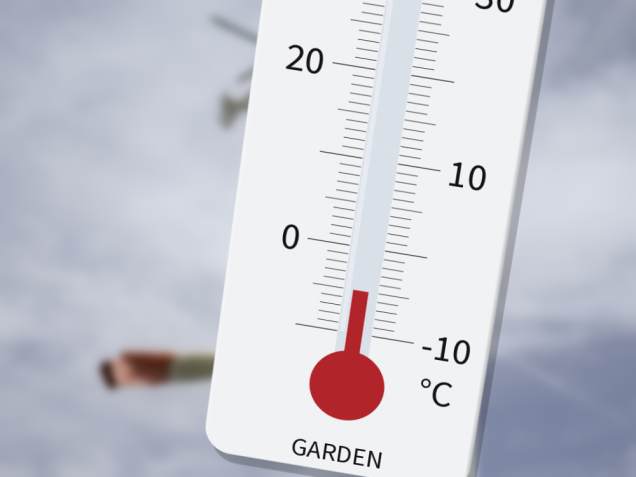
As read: -5 °C
